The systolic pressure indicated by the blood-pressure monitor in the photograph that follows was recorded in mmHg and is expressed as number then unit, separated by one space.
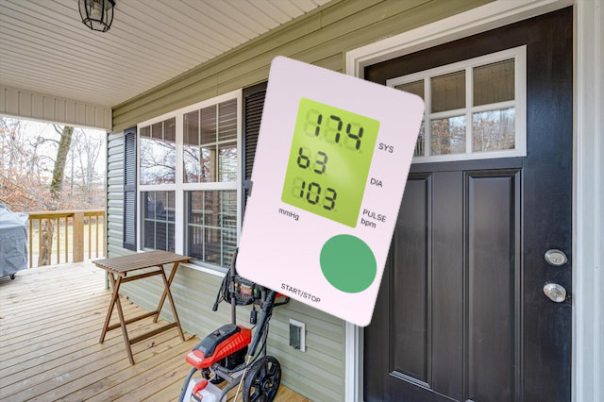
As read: 174 mmHg
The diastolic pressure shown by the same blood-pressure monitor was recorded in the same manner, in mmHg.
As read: 63 mmHg
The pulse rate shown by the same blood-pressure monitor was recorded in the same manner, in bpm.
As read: 103 bpm
